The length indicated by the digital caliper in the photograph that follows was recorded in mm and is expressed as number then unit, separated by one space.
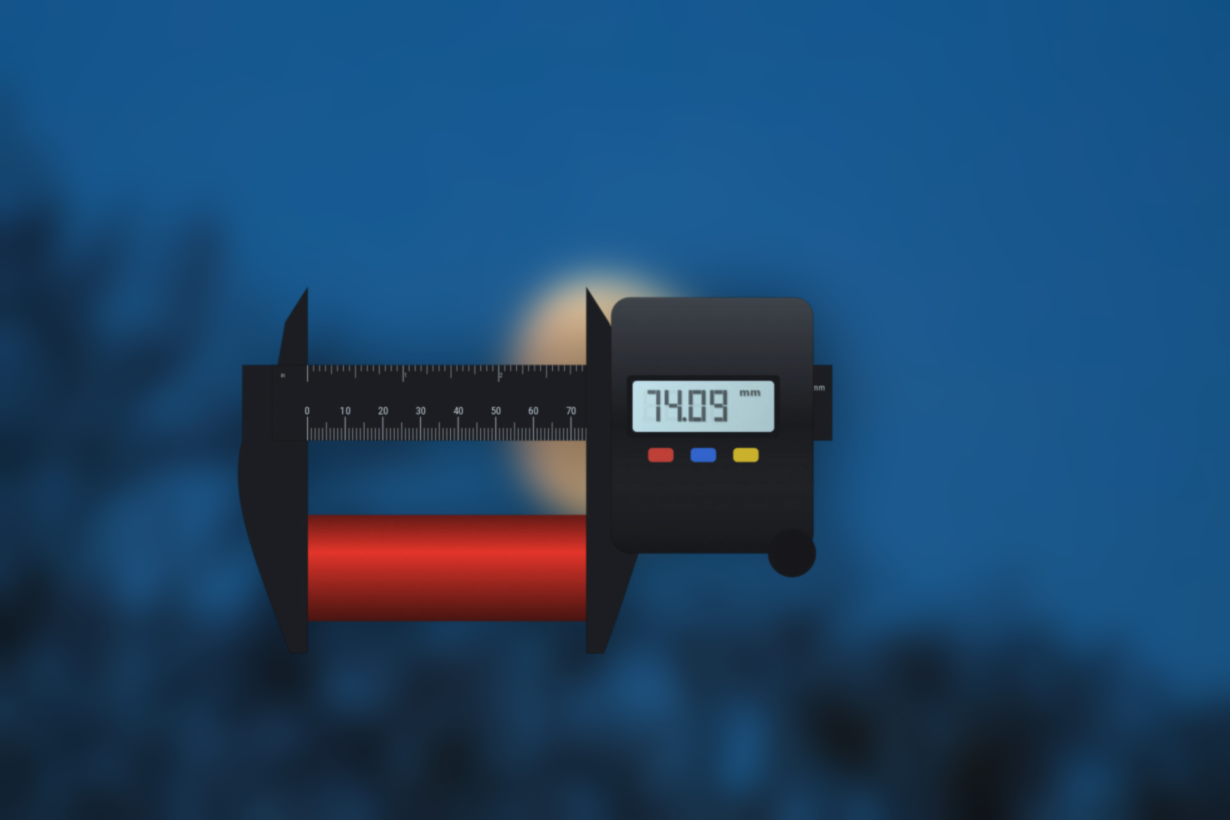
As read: 74.09 mm
